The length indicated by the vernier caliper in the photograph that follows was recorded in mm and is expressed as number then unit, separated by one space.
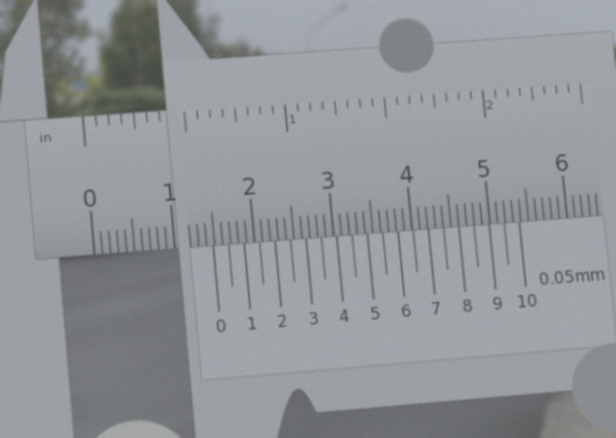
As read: 14.8 mm
